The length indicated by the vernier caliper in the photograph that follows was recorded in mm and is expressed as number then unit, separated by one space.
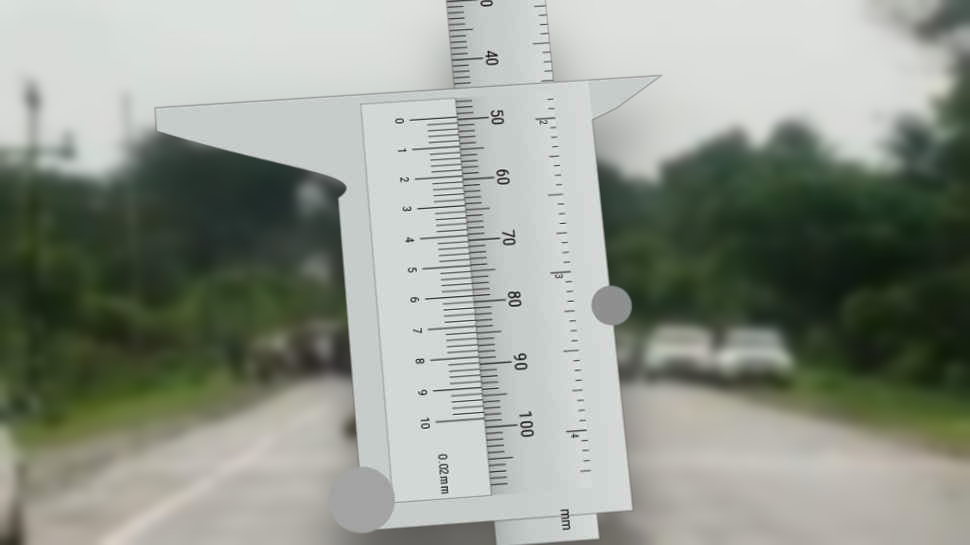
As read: 49.6 mm
